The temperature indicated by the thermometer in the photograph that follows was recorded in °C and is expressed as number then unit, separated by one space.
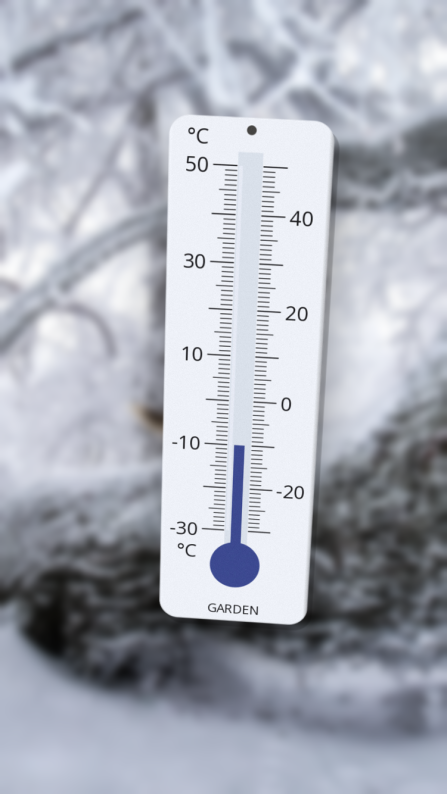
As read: -10 °C
